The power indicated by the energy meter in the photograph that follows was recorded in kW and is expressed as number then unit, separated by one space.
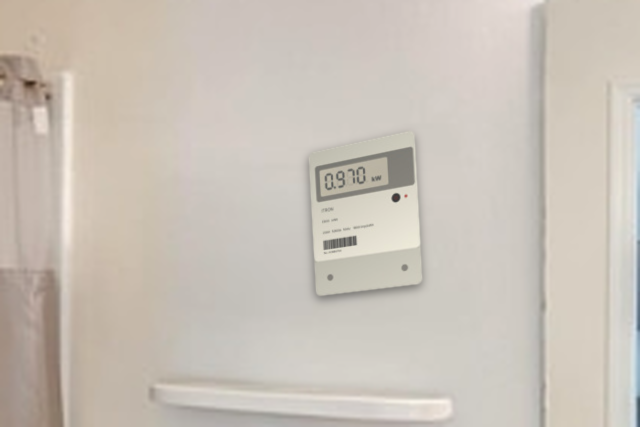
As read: 0.970 kW
